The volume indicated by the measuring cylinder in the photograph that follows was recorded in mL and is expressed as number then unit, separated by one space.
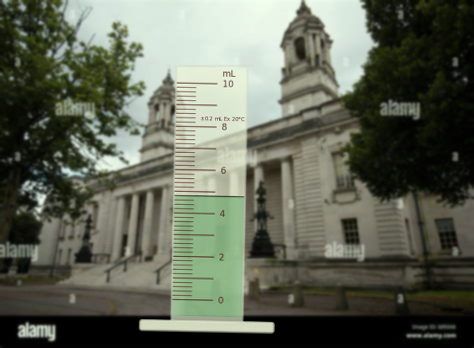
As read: 4.8 mL
